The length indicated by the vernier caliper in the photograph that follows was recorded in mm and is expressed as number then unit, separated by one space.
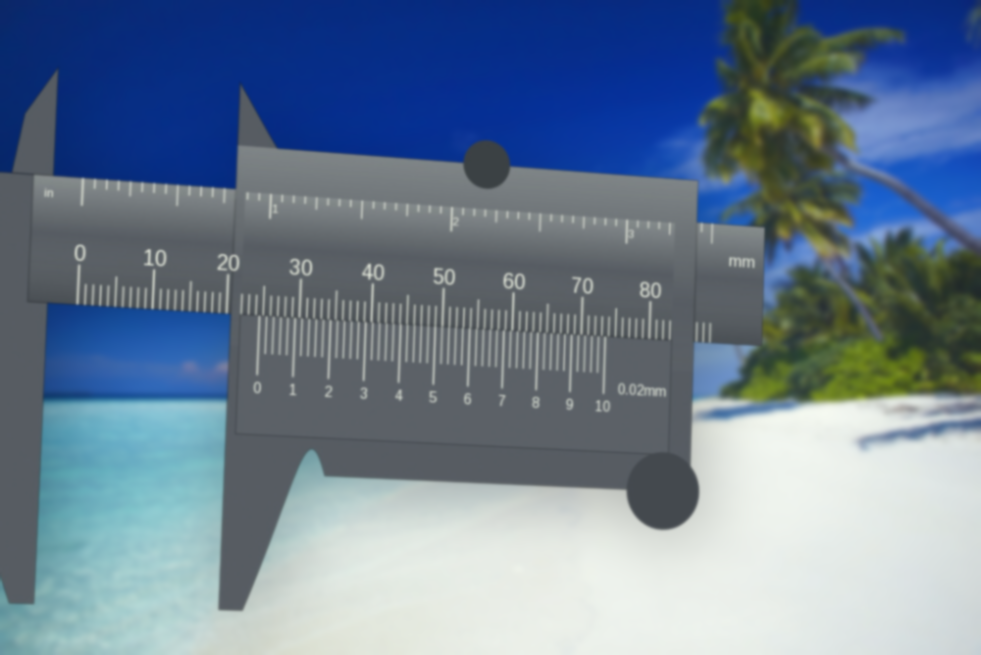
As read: 24.5 mm
